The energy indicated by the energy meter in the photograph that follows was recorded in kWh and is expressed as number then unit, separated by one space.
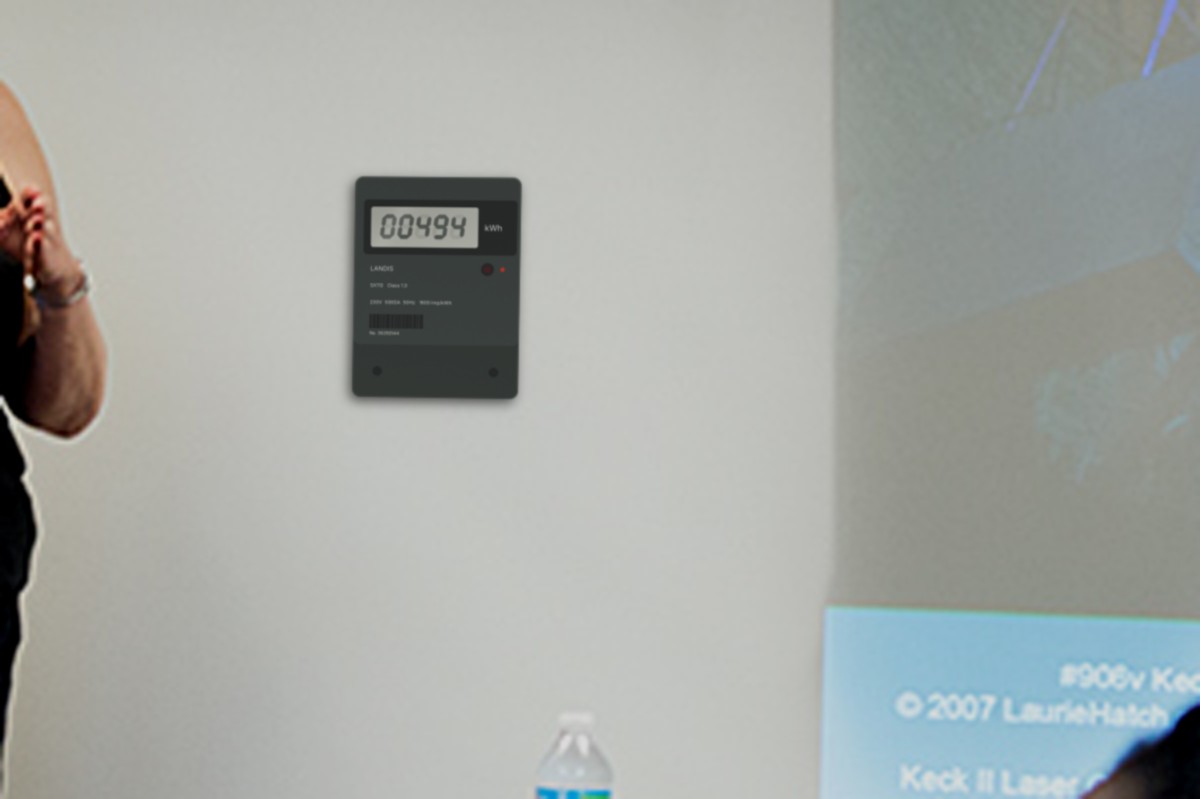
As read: 494 kWh
